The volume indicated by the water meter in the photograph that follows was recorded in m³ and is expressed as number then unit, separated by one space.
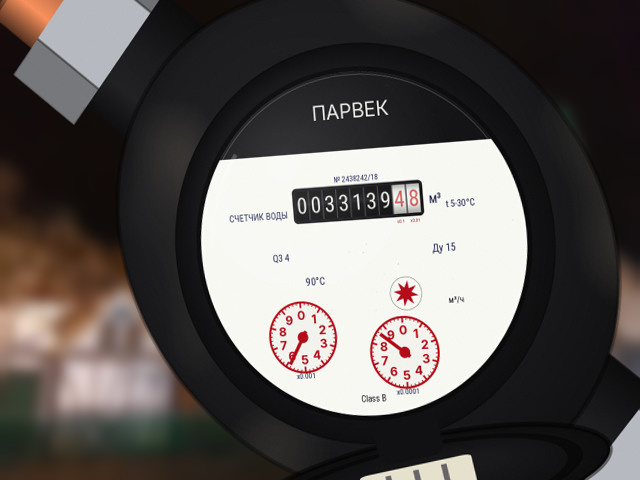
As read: 33139.4858 m³
